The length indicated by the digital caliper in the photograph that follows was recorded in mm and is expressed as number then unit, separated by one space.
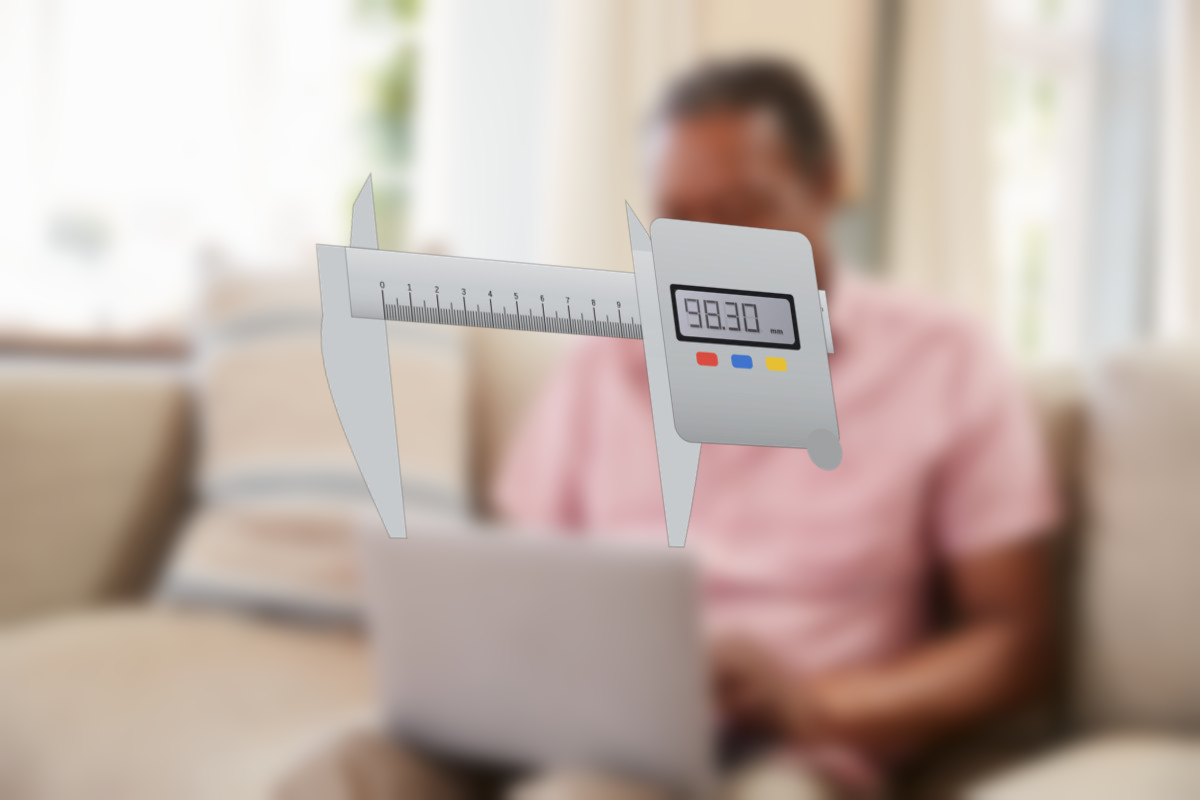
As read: 98.30 mm
